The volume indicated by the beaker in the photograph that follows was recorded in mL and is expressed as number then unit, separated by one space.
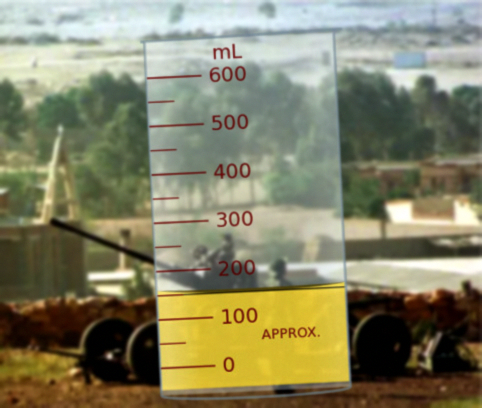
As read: 150 mL
